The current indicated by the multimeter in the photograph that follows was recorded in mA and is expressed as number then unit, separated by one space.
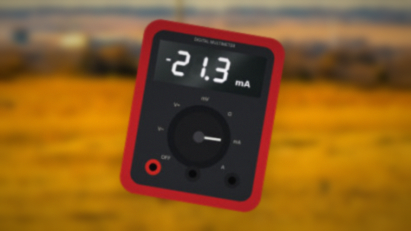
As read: -21.3 mA
